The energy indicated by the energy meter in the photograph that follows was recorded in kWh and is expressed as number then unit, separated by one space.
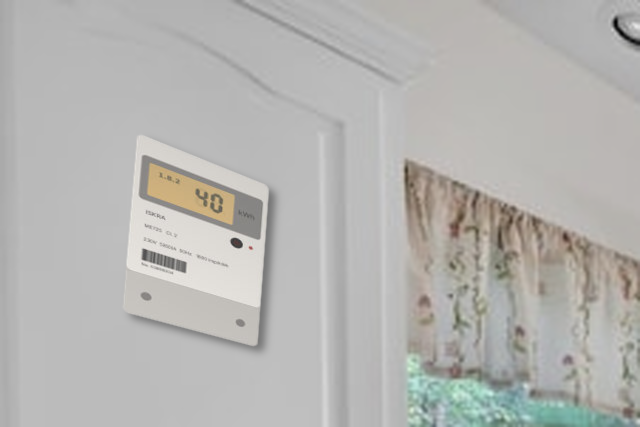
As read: 40 kWh
